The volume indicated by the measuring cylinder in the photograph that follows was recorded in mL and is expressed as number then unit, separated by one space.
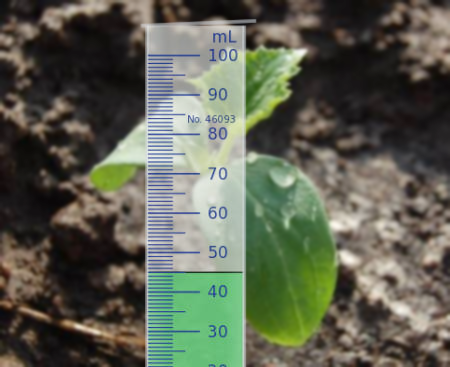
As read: 45 mL
